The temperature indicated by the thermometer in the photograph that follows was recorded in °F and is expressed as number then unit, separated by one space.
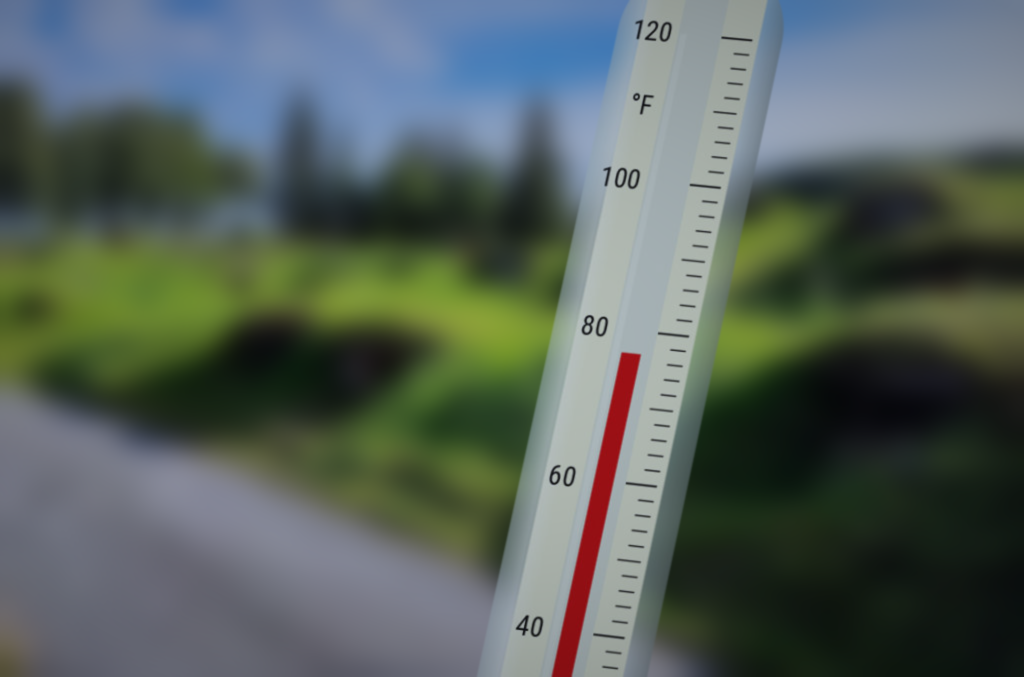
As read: 77 °F
